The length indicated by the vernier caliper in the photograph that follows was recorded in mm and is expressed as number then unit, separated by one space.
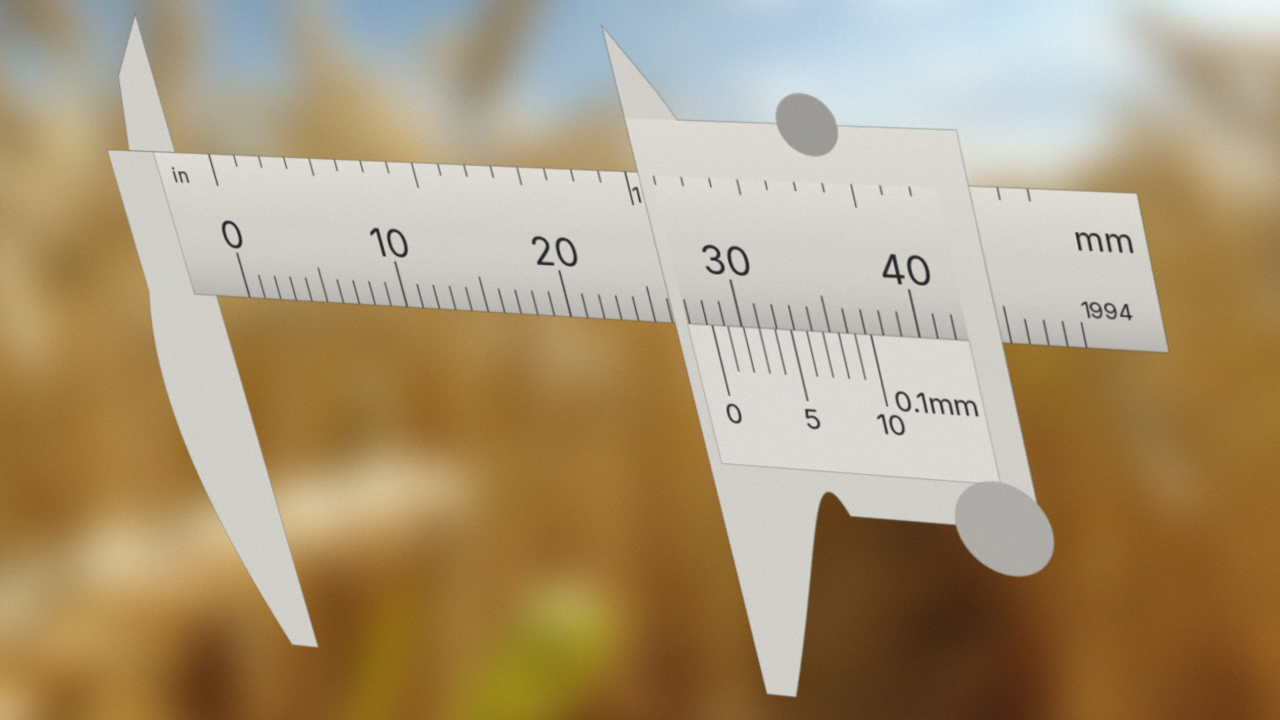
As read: 28.3 mm
